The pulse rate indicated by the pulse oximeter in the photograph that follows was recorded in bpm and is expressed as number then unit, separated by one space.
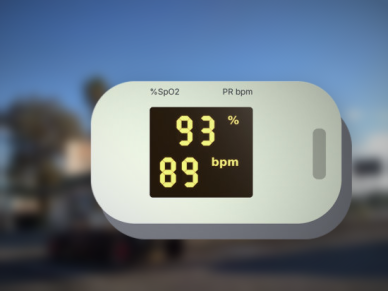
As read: 89 bpm
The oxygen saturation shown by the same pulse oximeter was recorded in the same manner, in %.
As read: 93 %
